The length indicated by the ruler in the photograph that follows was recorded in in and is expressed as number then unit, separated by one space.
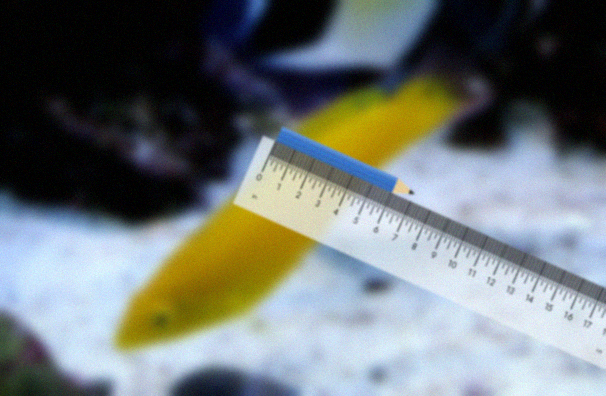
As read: 7 in
